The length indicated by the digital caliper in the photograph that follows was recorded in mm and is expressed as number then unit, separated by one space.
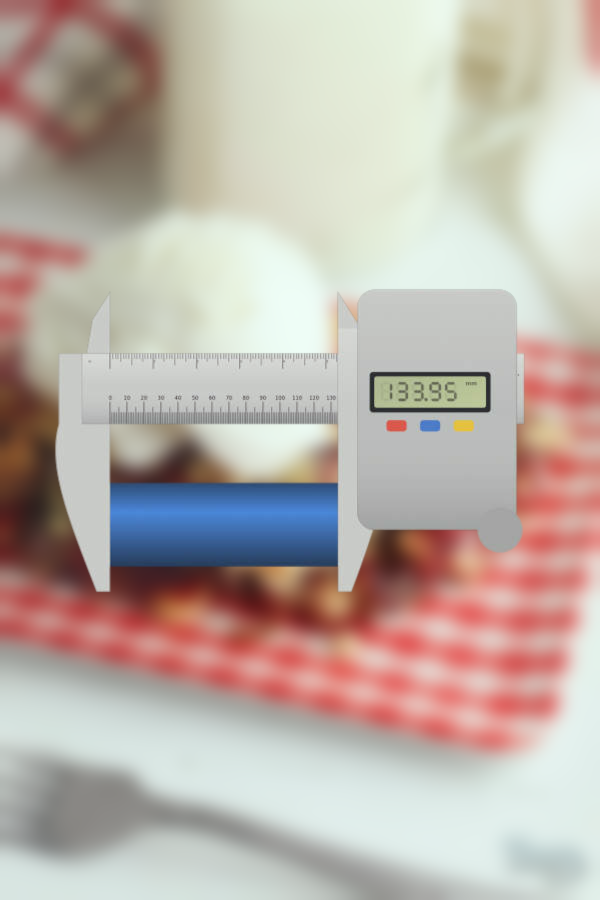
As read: 133.95 mm
